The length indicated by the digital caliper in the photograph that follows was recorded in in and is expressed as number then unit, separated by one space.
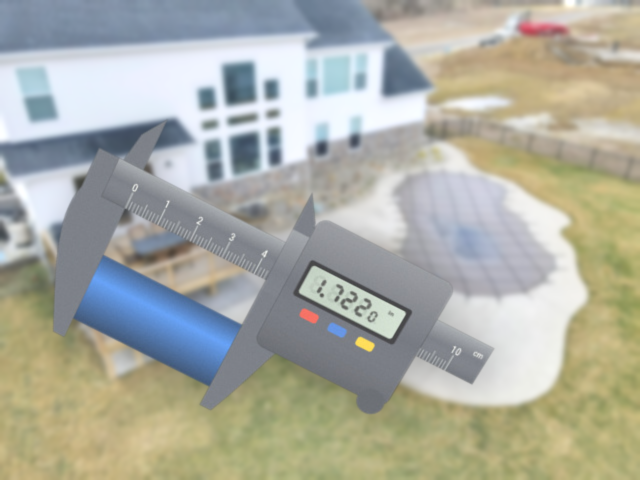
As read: 1.7220 in
